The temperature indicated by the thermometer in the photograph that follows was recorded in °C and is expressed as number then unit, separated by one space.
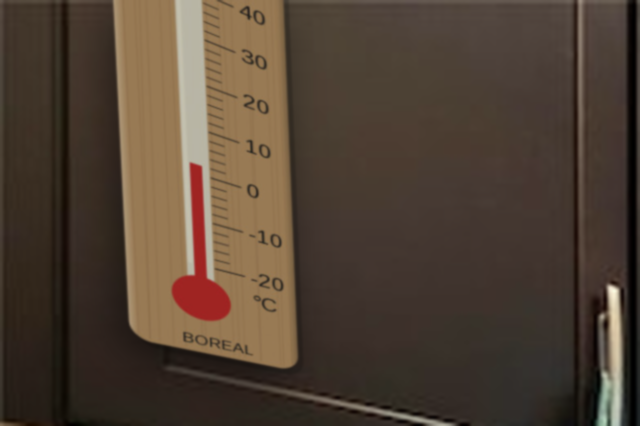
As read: 2 °C
